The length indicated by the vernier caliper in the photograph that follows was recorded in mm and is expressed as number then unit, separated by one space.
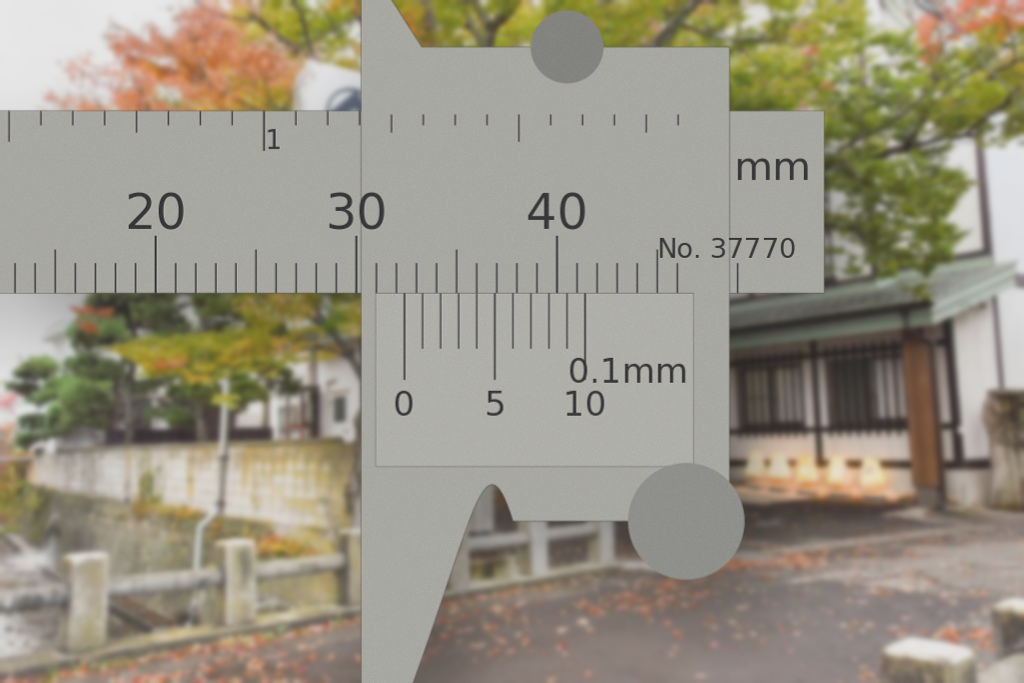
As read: 32.4 mm
